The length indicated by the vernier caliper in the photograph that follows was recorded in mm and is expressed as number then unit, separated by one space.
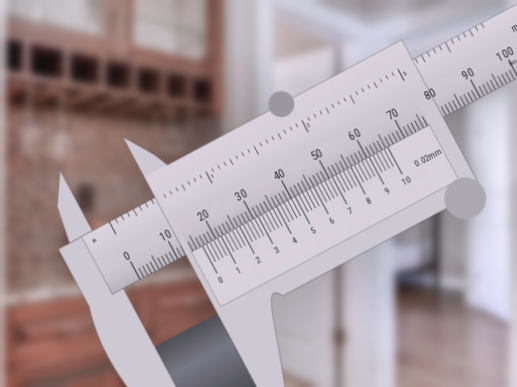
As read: 16.5 mm
